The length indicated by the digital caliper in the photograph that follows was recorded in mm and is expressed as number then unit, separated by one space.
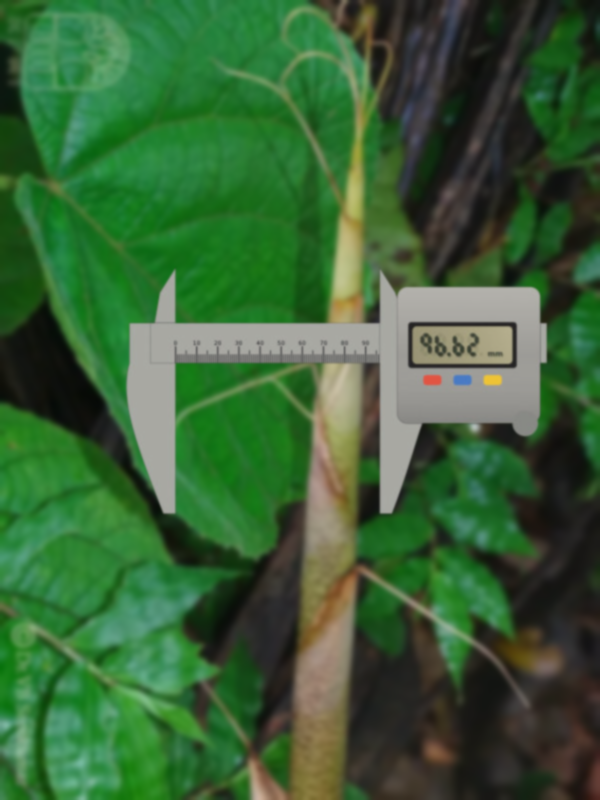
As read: 96.62 mm
